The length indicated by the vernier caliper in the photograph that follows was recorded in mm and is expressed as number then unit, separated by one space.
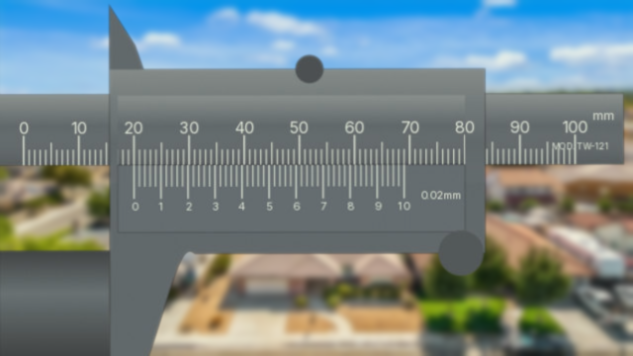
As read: 20.0 mm
